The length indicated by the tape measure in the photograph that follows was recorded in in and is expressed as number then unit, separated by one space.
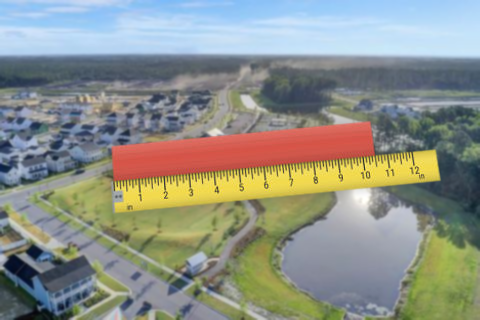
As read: 10.5 in
